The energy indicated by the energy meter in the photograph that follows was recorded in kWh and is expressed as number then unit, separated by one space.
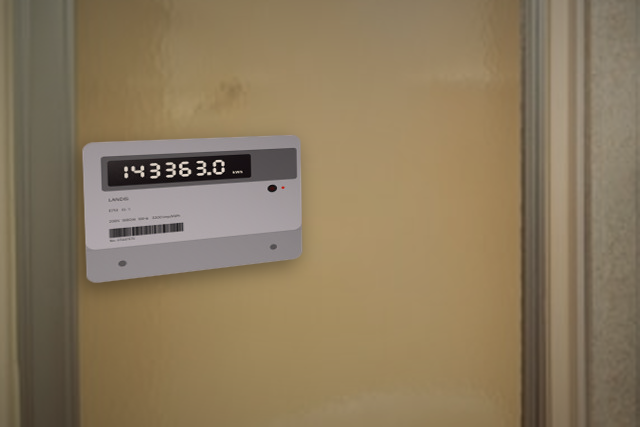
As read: 143363.0 kWh
